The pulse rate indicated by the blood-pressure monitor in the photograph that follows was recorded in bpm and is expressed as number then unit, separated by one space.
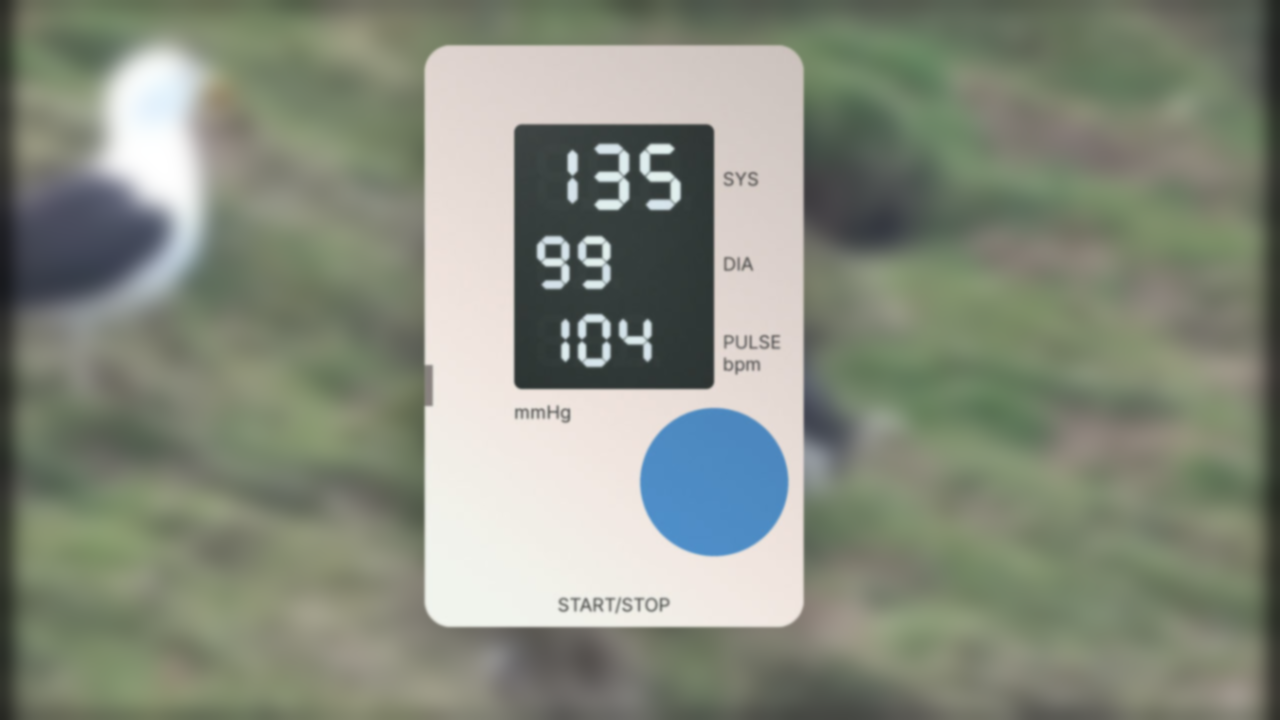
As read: 104 bpm
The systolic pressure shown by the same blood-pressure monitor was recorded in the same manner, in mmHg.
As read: 135 mmHg
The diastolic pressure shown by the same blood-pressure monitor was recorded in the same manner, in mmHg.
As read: 99 mmHg
